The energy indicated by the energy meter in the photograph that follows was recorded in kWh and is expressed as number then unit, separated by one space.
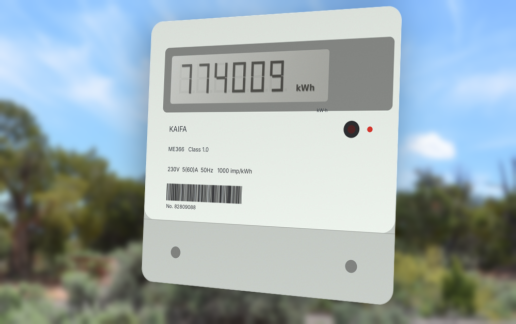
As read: 774009 kWh
